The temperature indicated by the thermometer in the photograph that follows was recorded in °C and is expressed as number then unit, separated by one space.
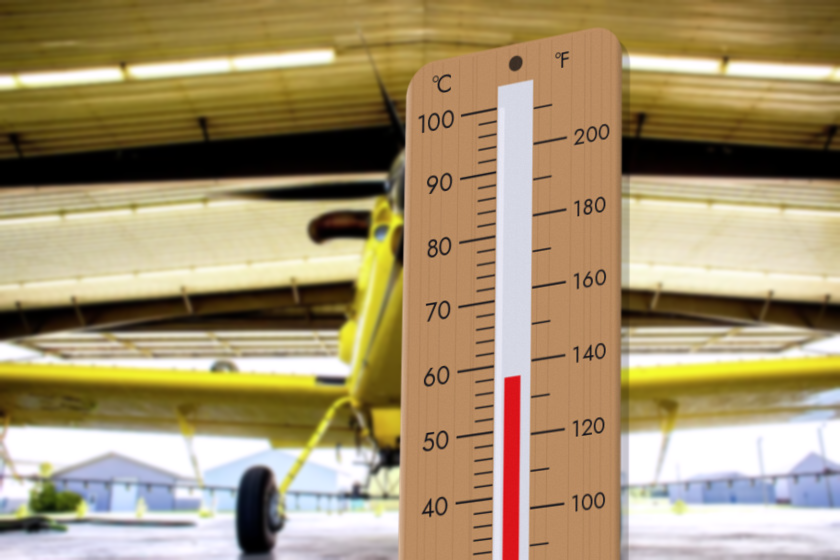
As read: 58 °C
